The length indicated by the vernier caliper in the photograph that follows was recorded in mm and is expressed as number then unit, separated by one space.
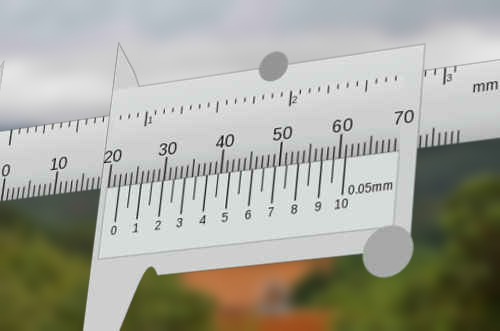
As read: 22.0 mm
